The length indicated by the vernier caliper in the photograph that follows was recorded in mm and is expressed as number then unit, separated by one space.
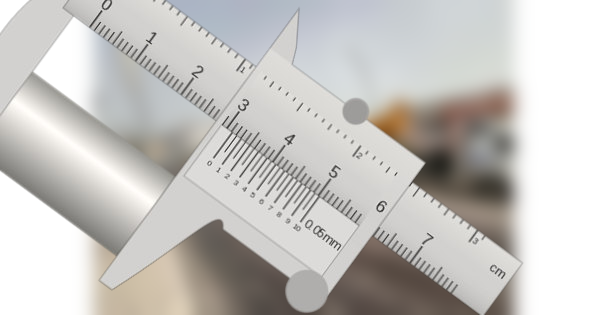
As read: 31.2 mm
